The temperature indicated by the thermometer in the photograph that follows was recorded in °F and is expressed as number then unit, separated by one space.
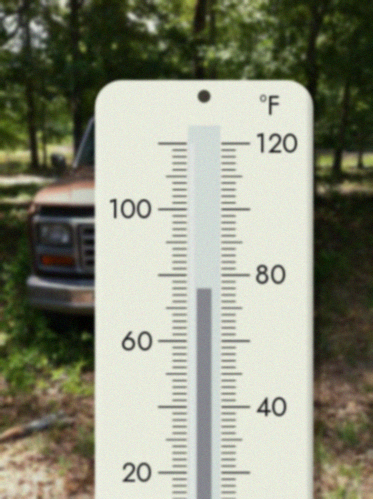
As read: 76 °F
